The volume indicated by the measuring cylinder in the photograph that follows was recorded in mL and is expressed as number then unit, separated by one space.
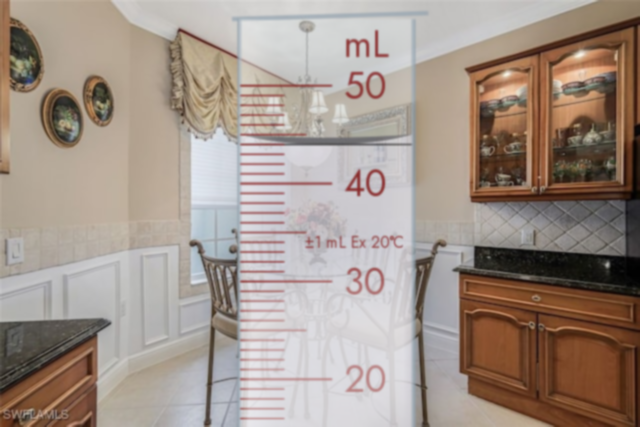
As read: 44 mL
